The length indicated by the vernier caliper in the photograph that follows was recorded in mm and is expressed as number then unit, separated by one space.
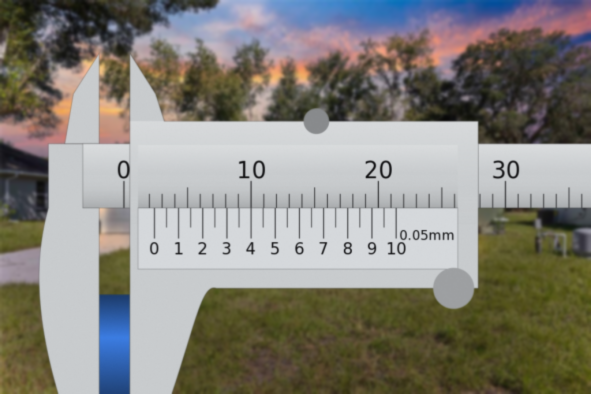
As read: 2.4 mm
